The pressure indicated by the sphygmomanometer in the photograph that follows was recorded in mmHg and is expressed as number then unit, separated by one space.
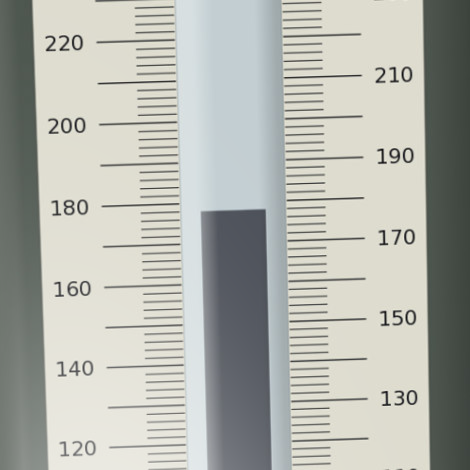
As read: 178 mmHg
